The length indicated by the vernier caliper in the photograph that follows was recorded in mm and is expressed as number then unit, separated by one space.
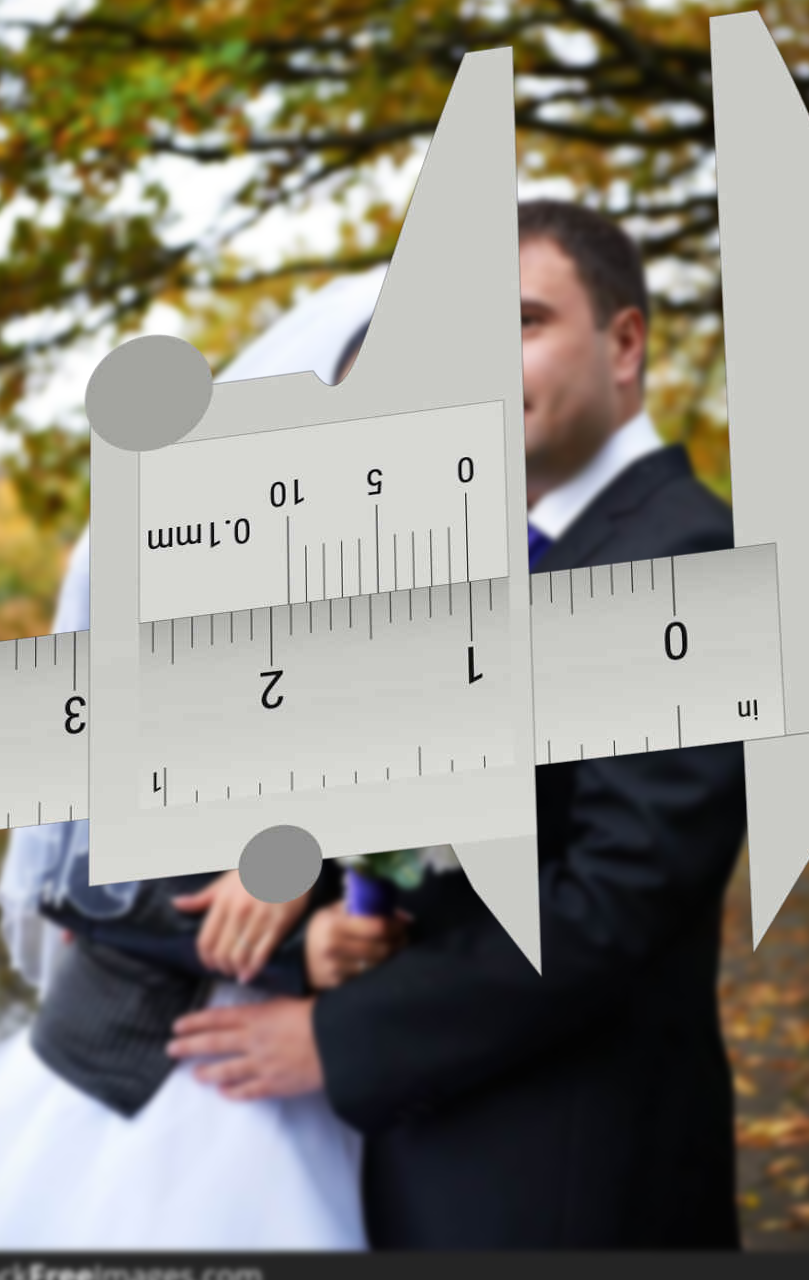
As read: 10.1 mm
